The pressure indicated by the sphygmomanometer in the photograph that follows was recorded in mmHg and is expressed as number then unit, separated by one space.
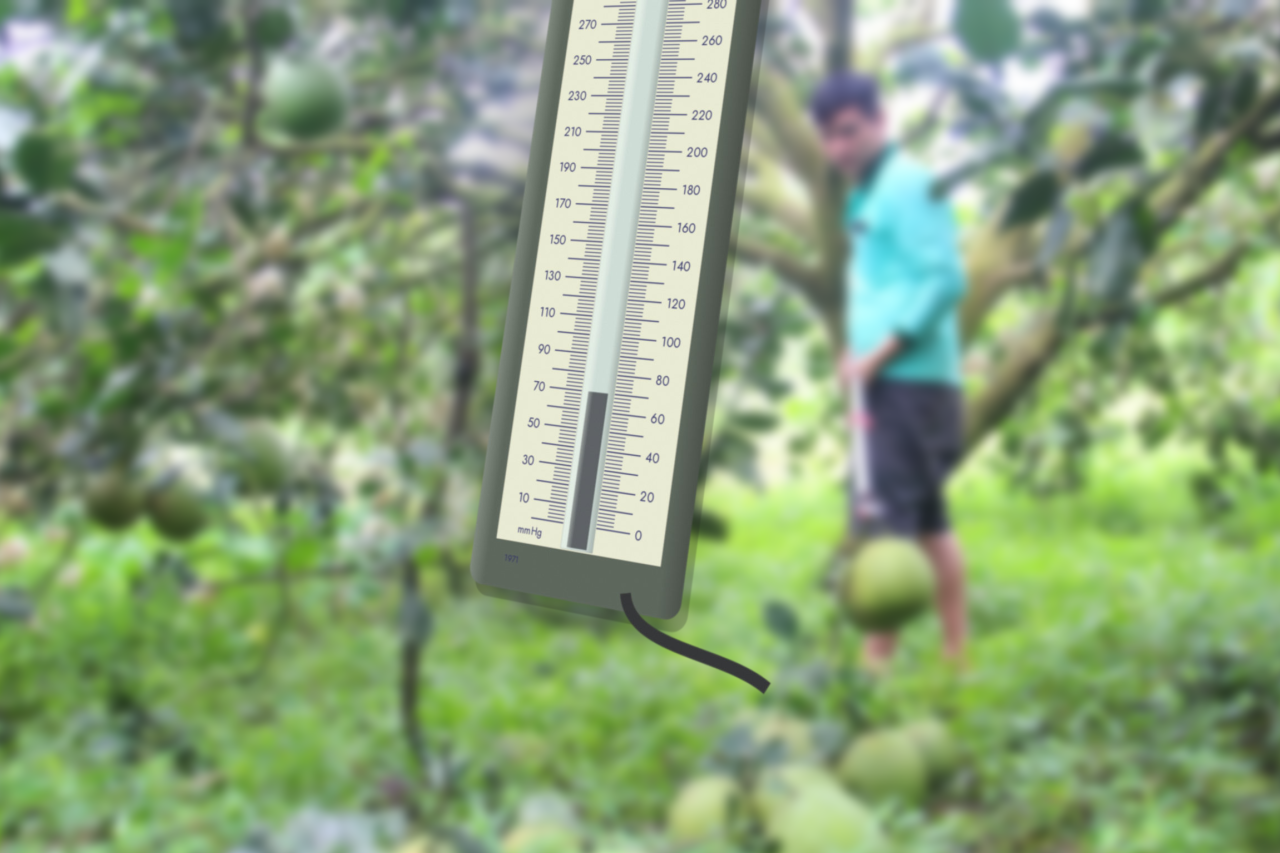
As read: 70 mmHg
